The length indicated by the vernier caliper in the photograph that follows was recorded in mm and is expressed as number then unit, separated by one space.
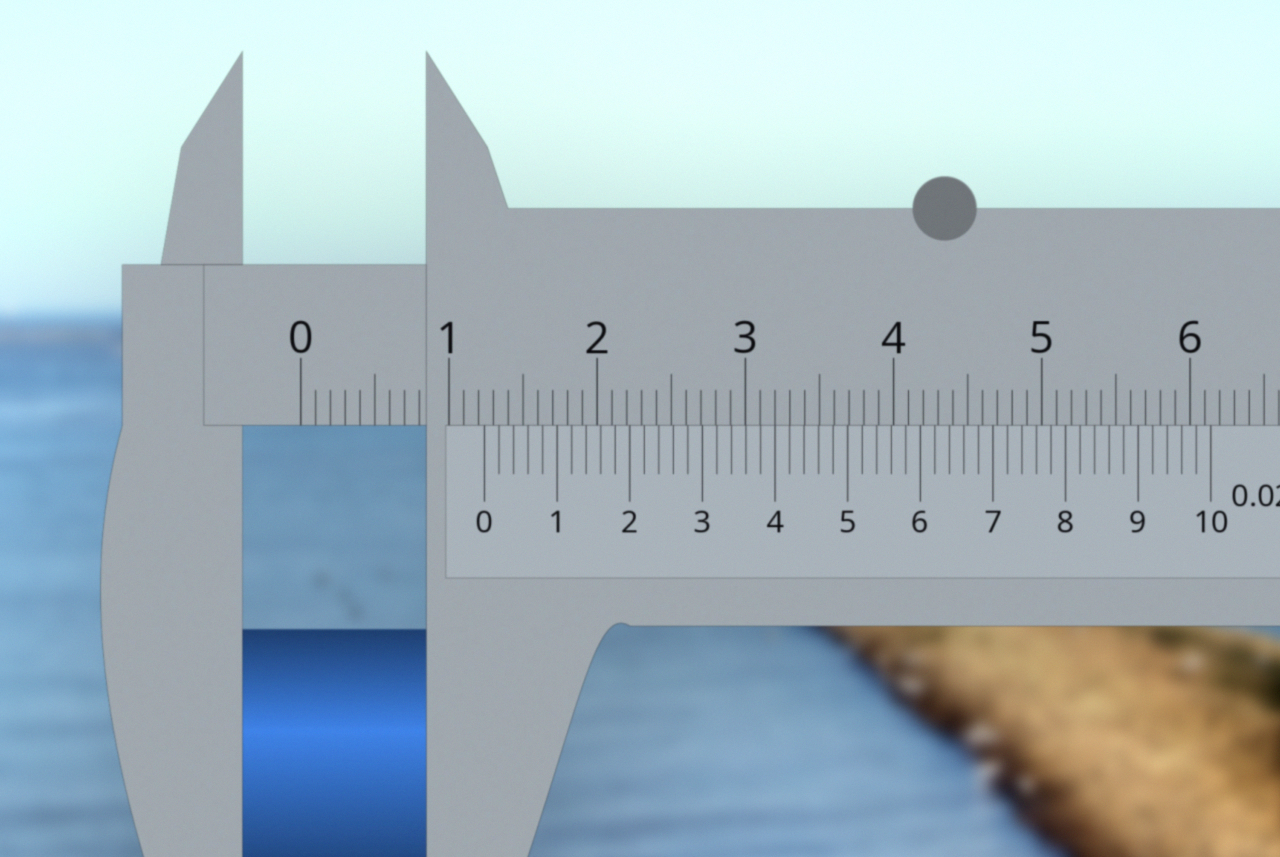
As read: 12.4 mm
